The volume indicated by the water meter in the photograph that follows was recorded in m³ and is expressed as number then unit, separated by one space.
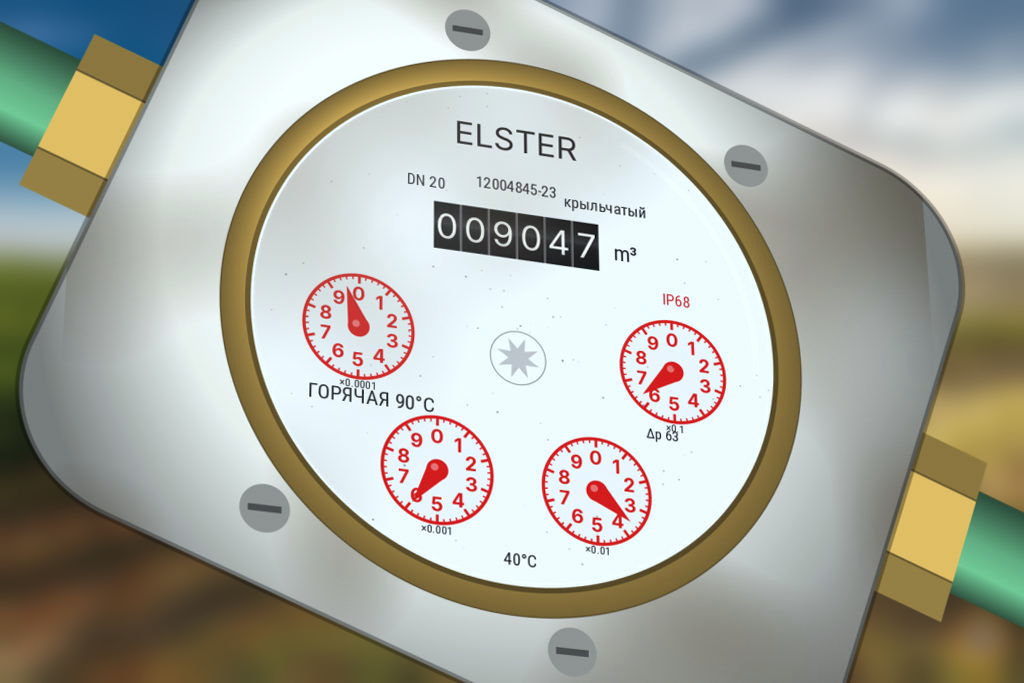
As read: 9047.6359 m³
